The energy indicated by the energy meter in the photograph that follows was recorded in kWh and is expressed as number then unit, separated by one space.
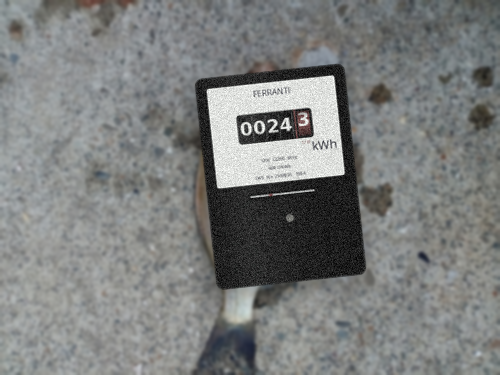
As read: 24.3 kWh
